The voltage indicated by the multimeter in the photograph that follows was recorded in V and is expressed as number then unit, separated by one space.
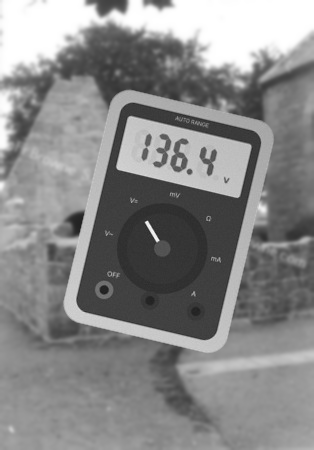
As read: 136.4 V
